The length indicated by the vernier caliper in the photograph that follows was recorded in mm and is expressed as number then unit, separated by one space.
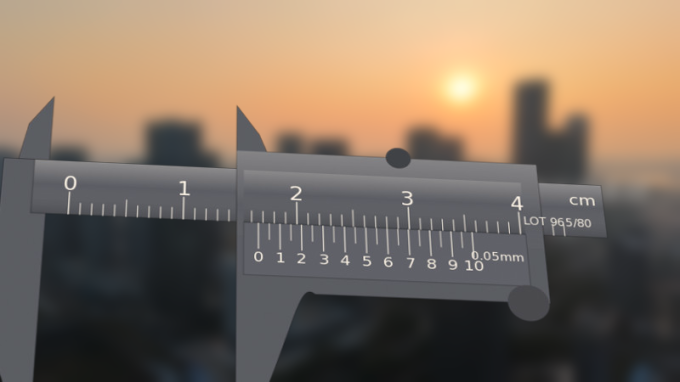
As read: 16.6 mm
